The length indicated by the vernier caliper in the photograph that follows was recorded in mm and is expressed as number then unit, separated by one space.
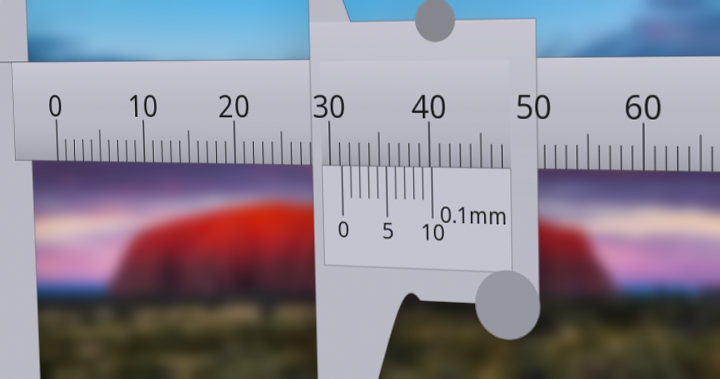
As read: 31.2 mm
